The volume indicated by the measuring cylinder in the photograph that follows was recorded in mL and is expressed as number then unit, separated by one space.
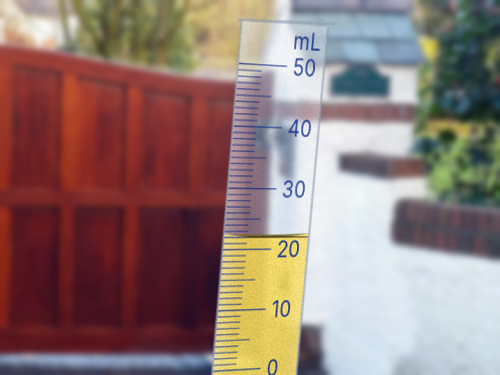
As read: 22 mL
